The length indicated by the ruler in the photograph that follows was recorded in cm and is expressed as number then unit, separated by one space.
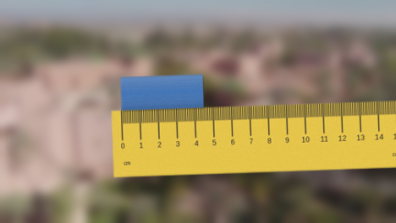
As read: 4.5 cm
